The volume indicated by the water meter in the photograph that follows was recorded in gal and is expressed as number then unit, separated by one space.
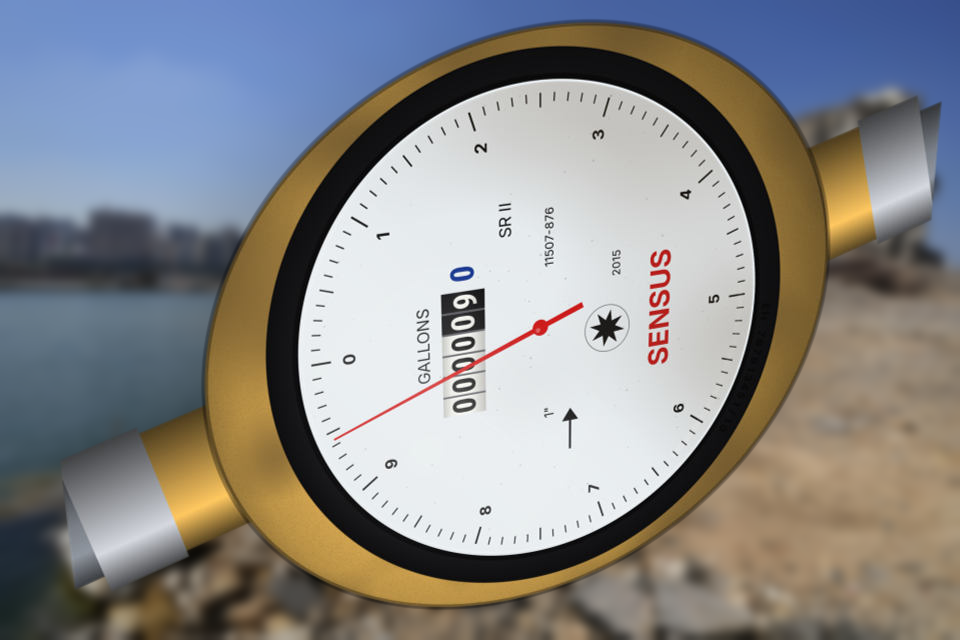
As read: 89.4 gal
